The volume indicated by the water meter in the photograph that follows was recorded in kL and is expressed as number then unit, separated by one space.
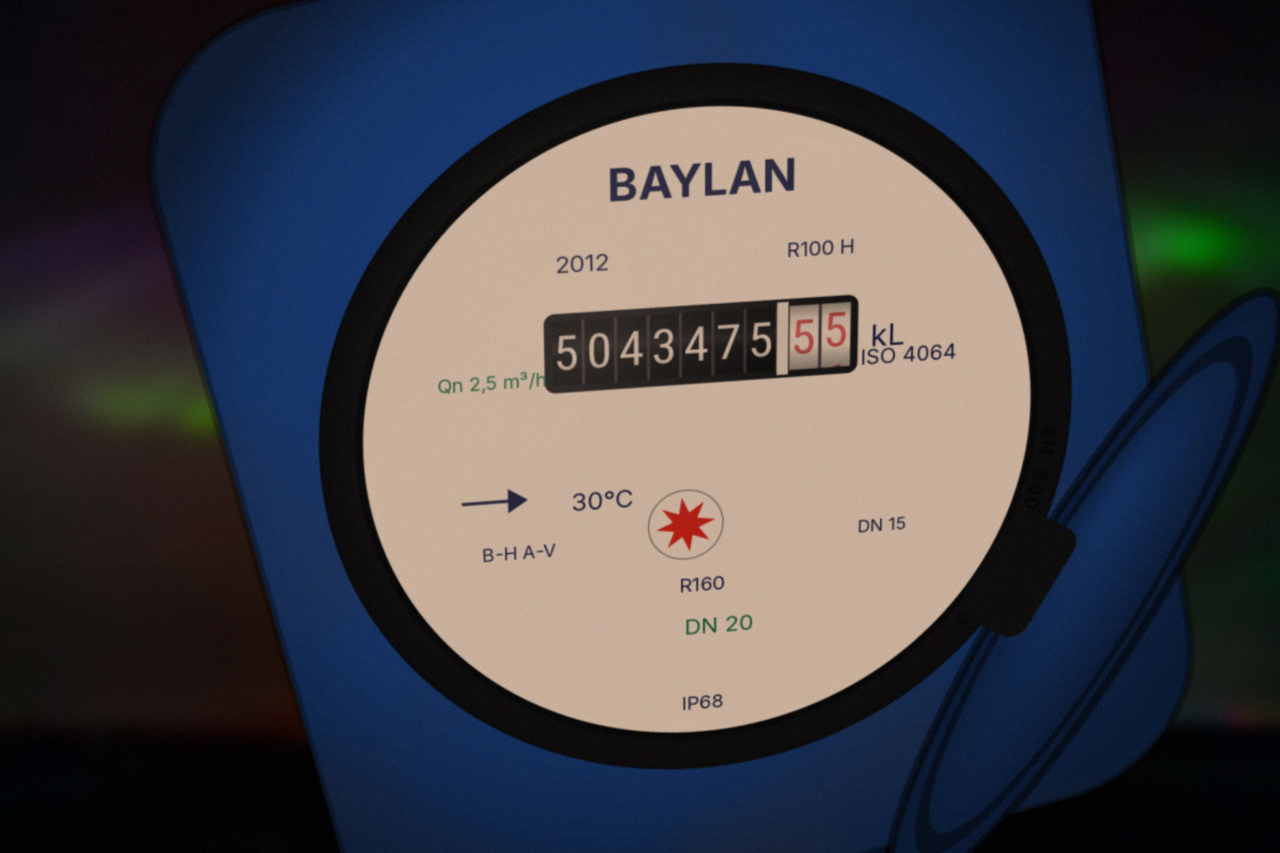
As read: 5043475.55 kL
